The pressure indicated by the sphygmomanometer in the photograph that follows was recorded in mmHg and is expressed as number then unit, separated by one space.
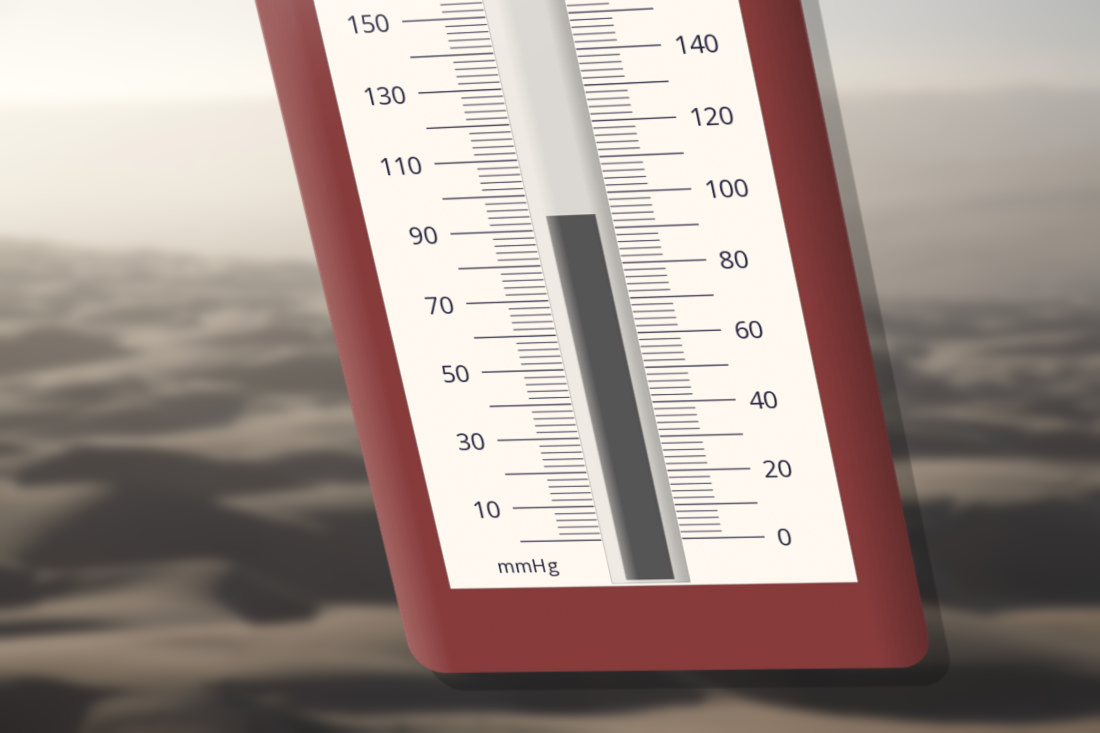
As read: 94 mmHg
